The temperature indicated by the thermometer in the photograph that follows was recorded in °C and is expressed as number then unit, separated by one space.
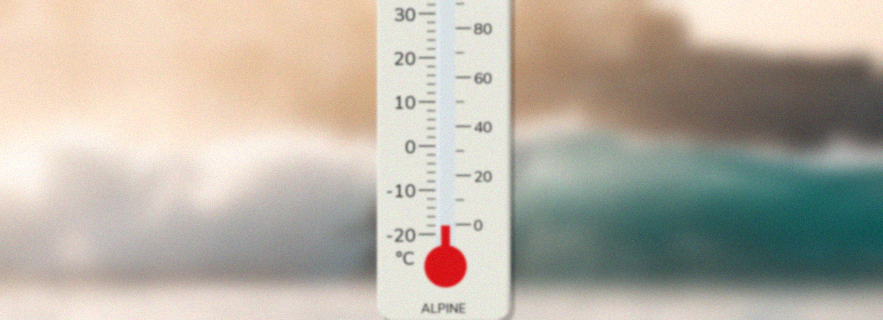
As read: -18 °C
